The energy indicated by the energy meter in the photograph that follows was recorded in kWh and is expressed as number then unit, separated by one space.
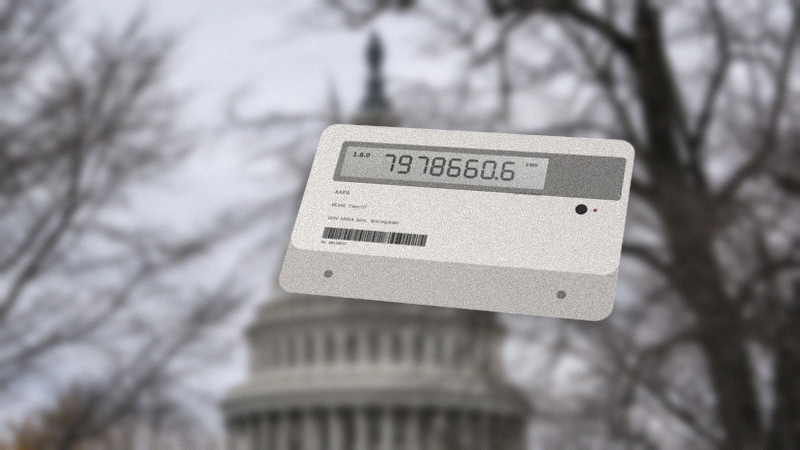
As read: 7978660.6 kWh
